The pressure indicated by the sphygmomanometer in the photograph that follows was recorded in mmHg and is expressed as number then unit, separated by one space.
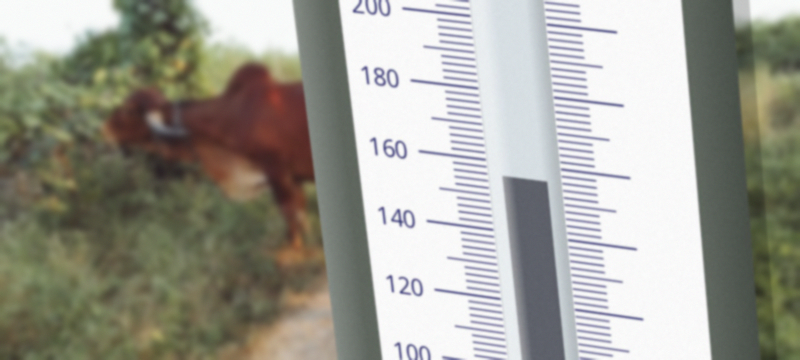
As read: 156 mmHg
